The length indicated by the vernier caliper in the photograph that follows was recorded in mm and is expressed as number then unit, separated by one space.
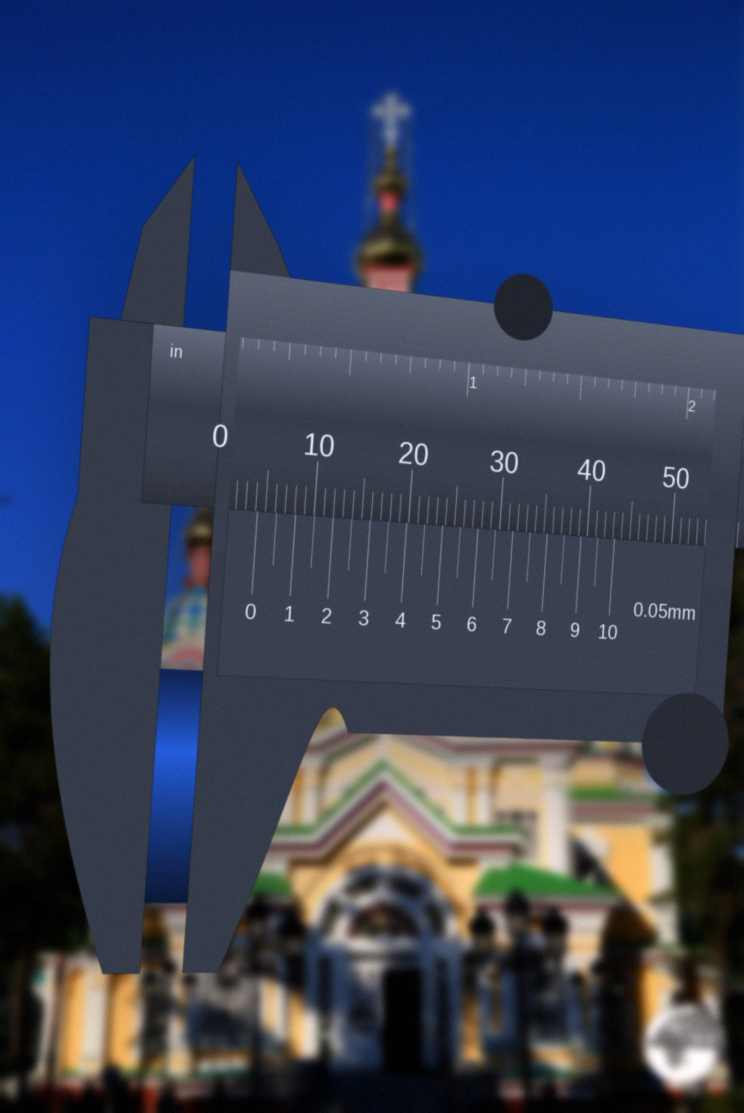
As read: 4.2 mm
